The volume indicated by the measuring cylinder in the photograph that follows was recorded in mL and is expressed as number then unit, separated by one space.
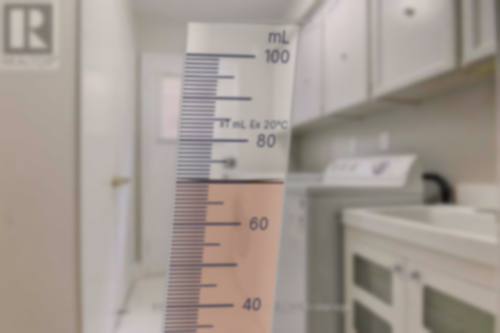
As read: 70 mL
